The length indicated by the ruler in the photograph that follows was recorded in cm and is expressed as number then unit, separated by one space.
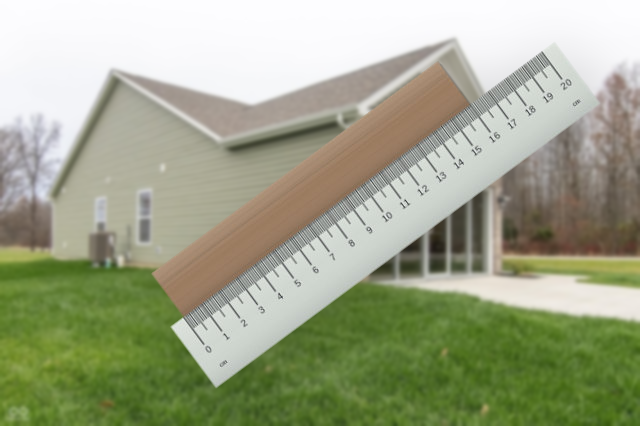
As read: 16 cm
